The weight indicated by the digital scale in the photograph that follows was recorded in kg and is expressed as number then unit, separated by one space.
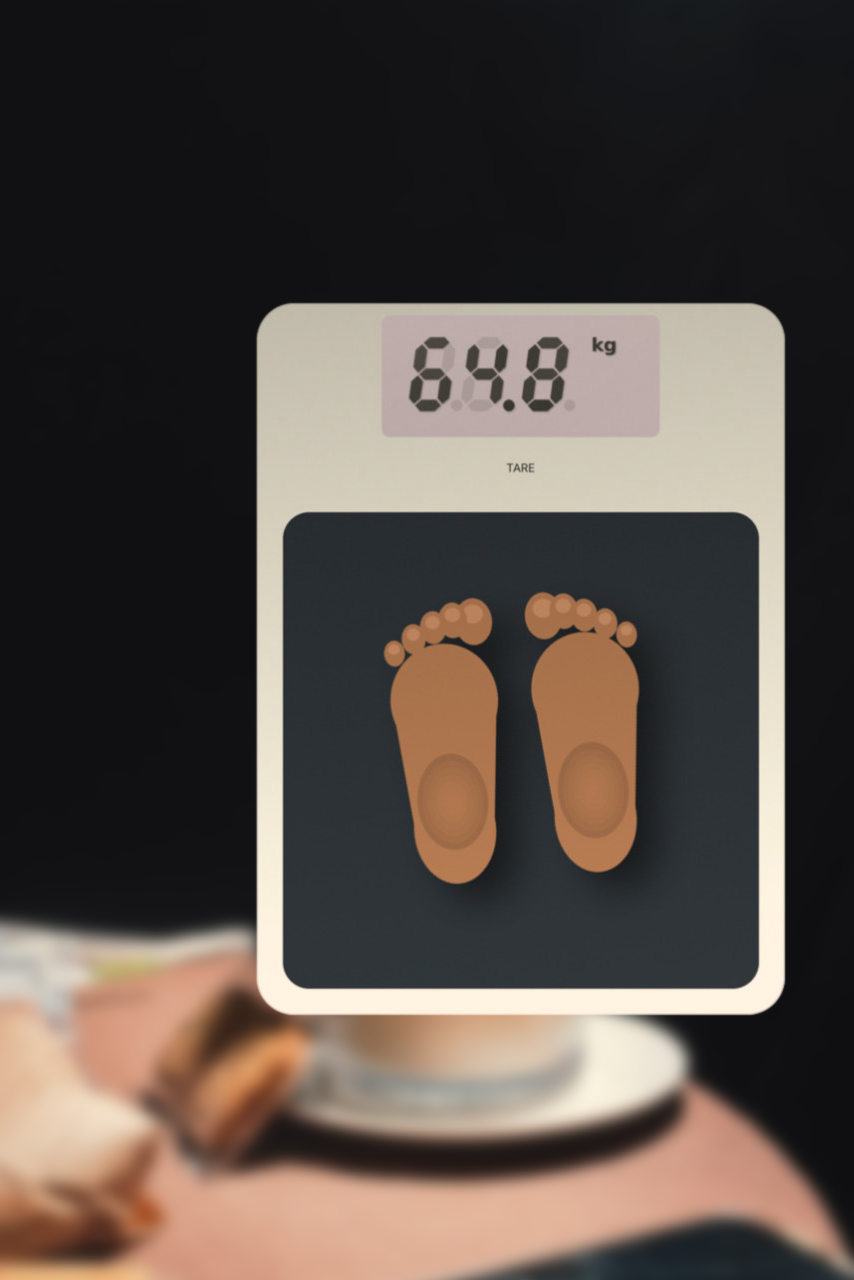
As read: 64.8 kg
